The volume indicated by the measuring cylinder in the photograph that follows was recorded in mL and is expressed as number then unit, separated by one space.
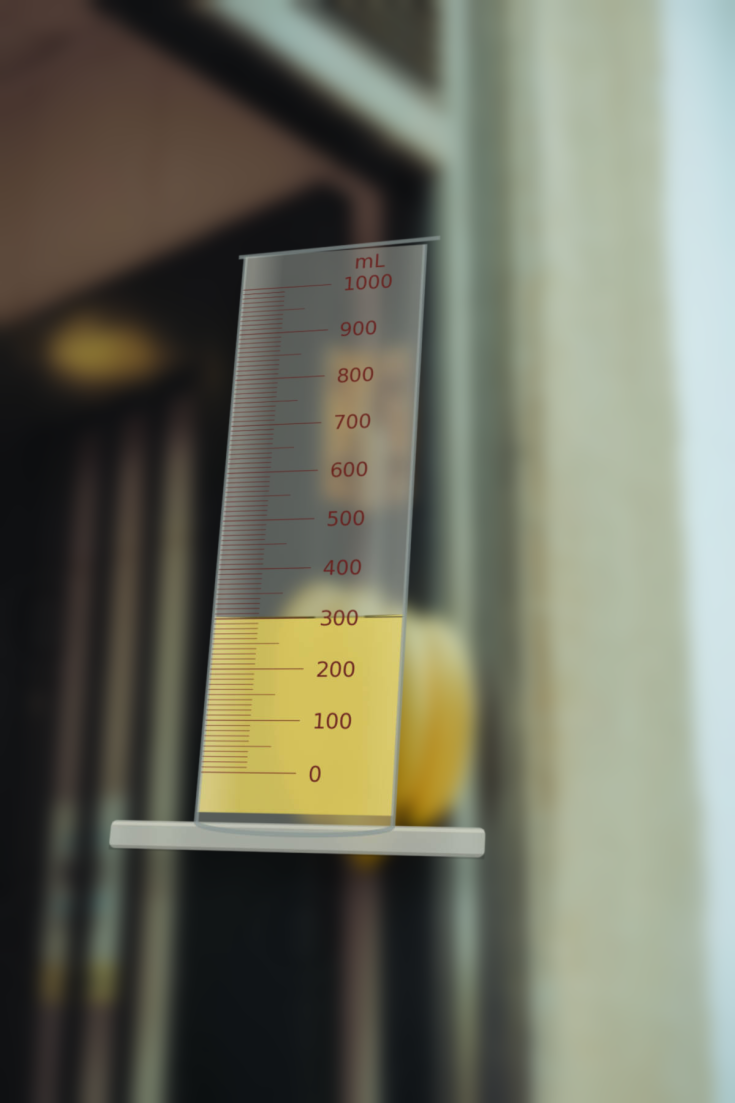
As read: 300 mL
